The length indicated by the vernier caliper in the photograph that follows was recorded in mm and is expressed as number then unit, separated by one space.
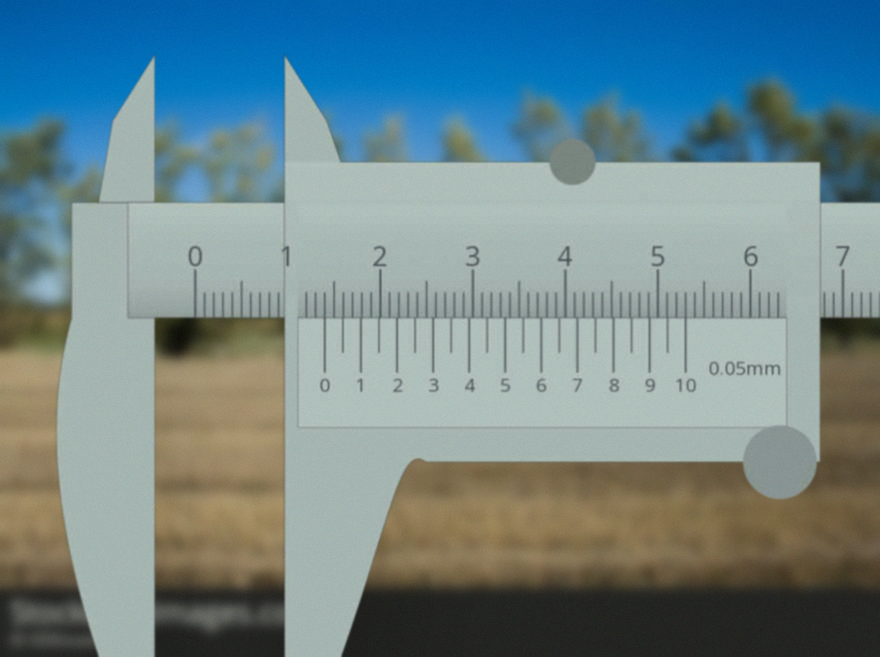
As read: 14.0 mm
